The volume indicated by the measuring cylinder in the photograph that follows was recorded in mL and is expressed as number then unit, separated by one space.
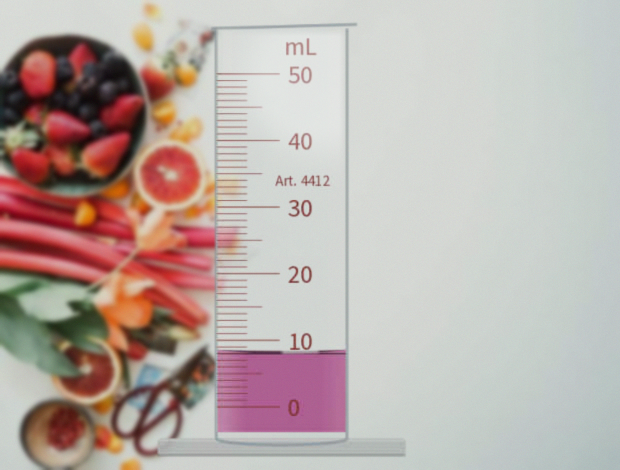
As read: 8 mL
